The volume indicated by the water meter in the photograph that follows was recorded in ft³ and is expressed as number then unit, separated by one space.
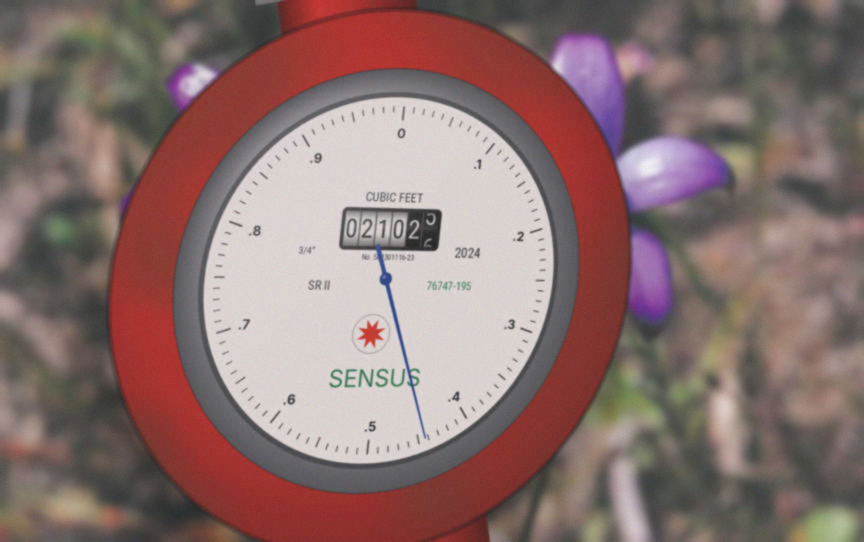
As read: 21025.44 ft³
